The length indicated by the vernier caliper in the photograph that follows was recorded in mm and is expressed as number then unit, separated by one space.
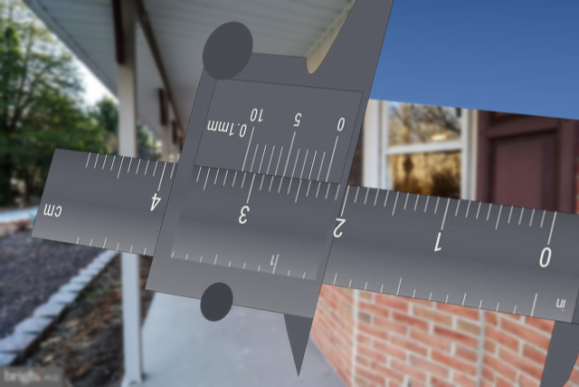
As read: 22.4 mm
